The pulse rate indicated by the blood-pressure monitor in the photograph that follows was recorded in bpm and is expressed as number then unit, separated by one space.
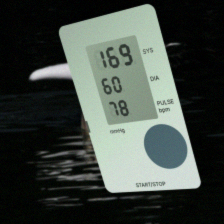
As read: 78 bpm
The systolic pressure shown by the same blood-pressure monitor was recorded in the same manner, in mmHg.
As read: 169 mmHg
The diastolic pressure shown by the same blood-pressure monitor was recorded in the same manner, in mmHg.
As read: 60 mmHg
